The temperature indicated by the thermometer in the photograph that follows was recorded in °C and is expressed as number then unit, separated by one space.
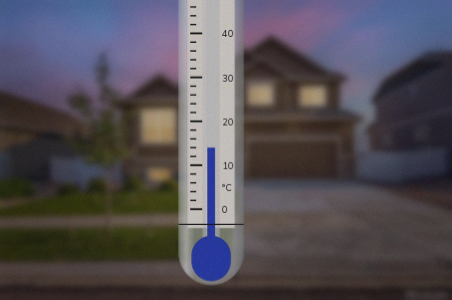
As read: 14 °C
